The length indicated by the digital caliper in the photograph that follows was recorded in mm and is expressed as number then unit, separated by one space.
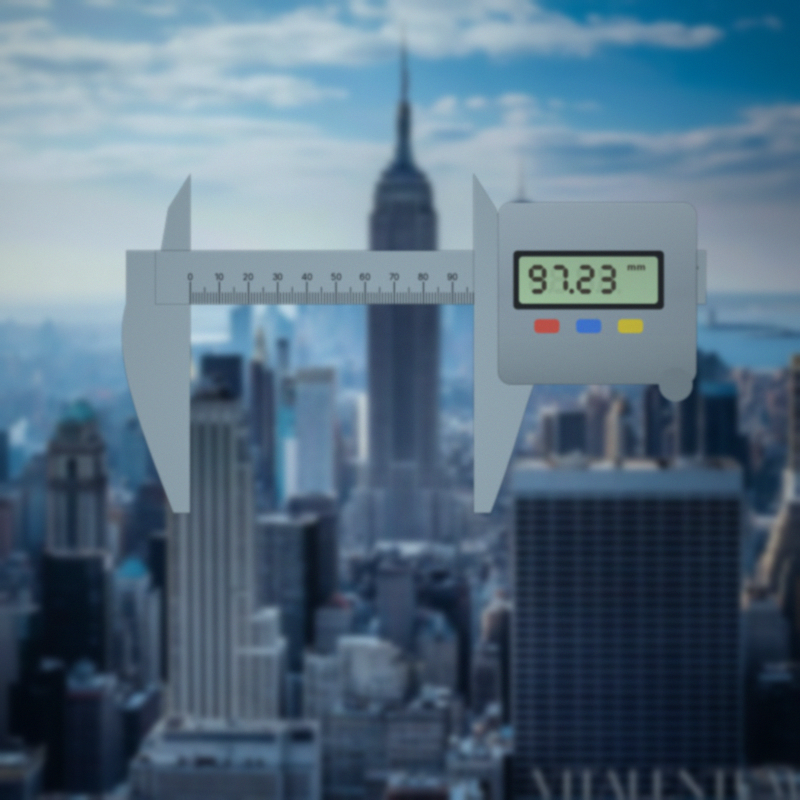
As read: 97.23 mm
